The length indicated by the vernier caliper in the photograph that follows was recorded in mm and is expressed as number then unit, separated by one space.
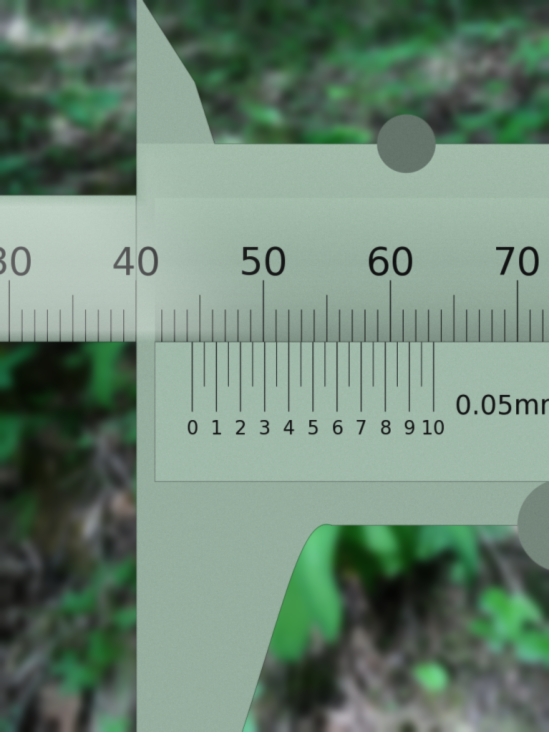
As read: 44.4 mm
